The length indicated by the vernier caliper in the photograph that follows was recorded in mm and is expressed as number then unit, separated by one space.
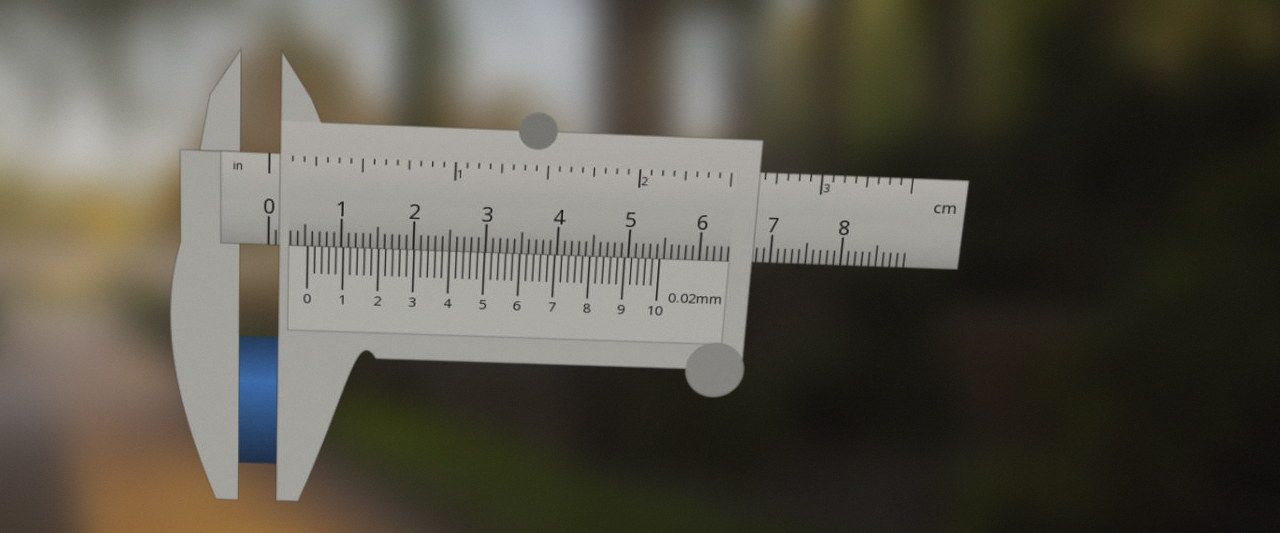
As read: 5.4 mm
